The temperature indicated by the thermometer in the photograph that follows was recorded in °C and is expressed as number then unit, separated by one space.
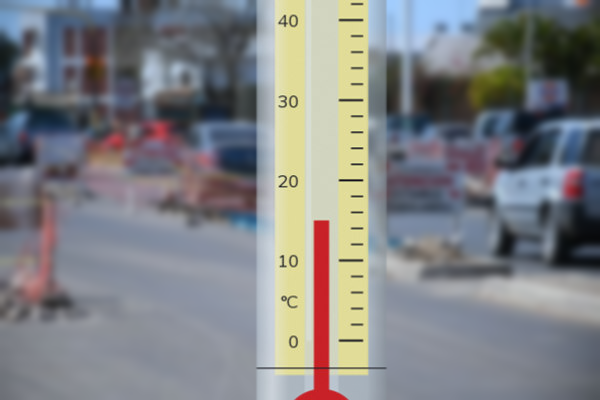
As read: 15 °C
